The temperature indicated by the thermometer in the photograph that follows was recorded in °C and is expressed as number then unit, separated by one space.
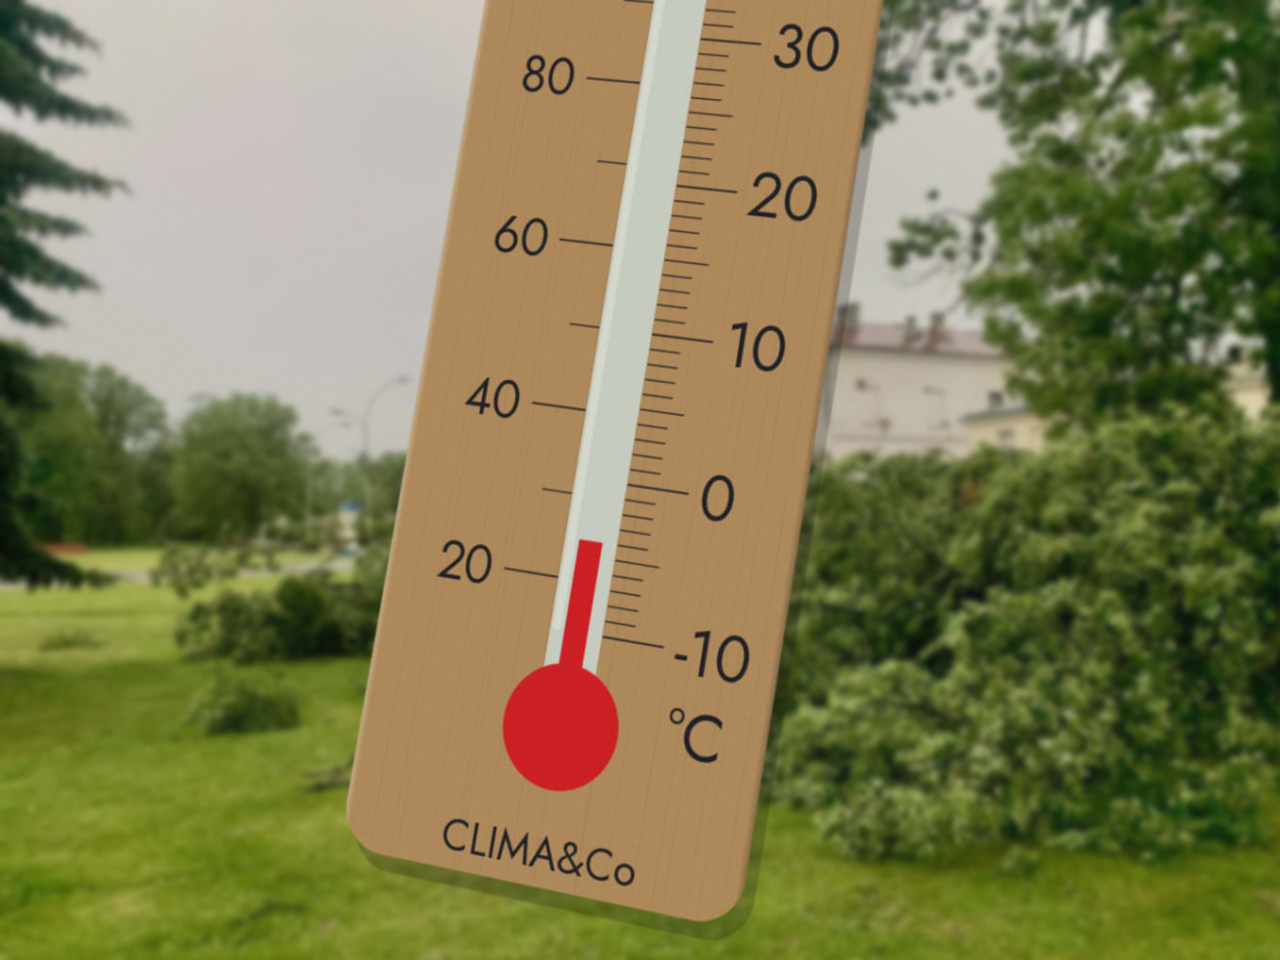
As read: -4 °C
